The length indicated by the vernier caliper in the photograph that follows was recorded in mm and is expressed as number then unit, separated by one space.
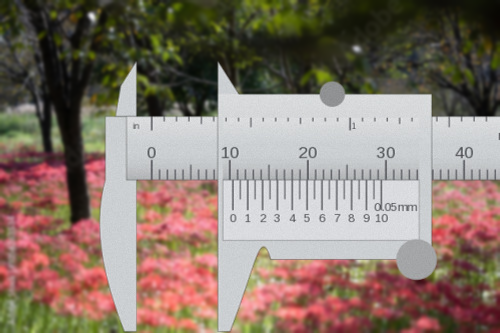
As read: 10.4 mm
